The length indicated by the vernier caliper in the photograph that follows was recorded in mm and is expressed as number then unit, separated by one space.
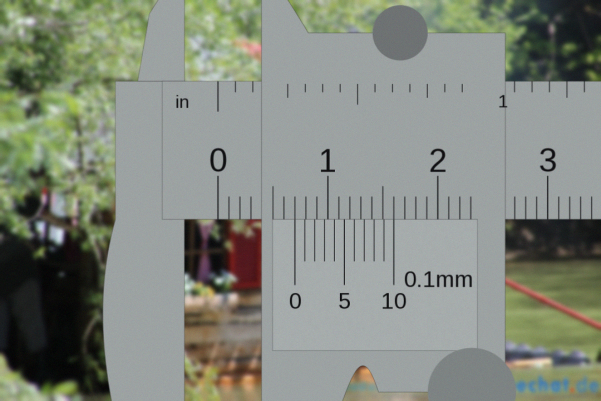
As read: 7.0 mm
